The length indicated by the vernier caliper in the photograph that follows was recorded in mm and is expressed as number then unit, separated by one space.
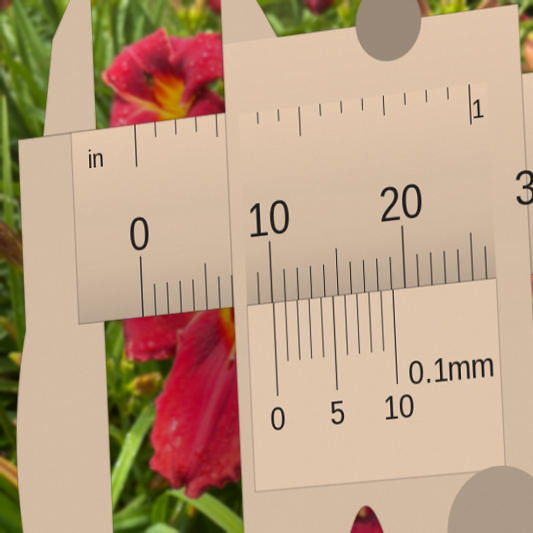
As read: 10.1 mm
